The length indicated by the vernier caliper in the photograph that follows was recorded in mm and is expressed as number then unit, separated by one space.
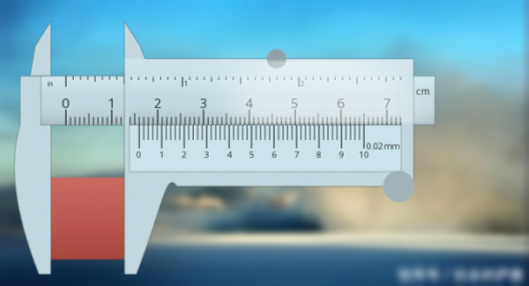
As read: 16.0 mm
